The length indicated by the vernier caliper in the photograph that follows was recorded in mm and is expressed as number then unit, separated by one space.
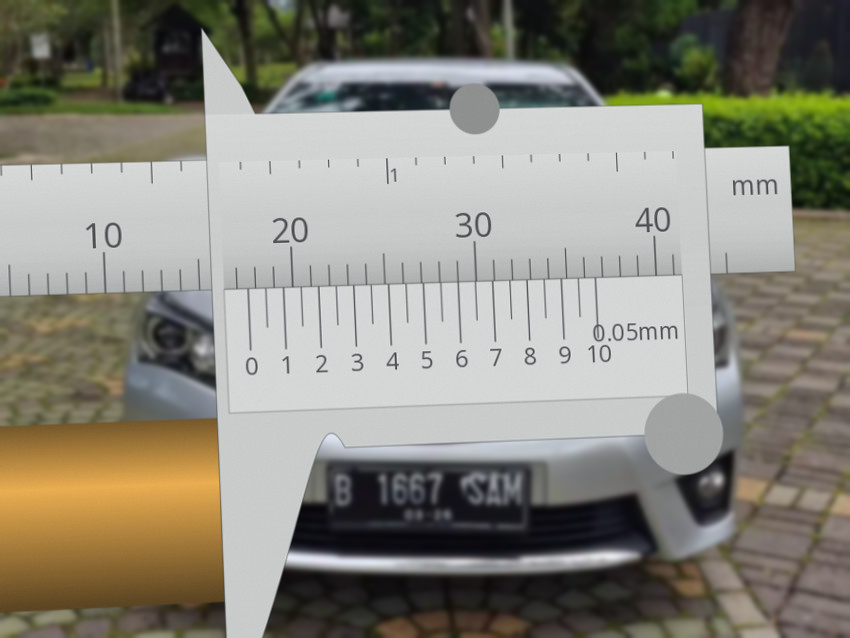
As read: 17.6 mm
